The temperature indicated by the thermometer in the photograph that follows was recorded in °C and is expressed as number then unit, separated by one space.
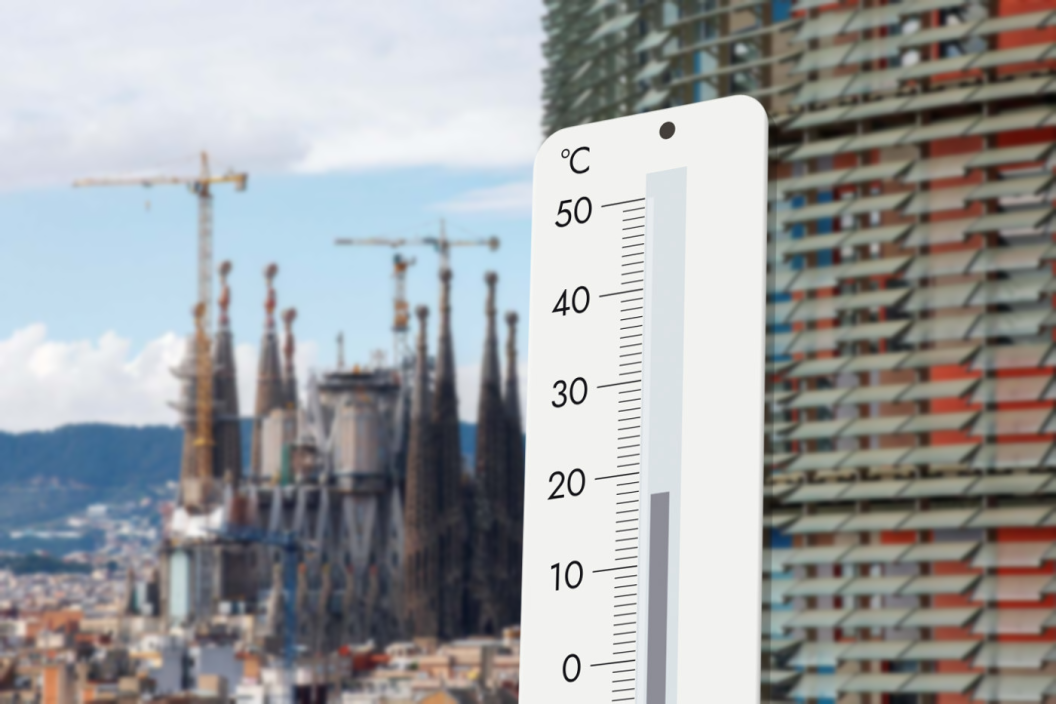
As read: 17.5 °C
